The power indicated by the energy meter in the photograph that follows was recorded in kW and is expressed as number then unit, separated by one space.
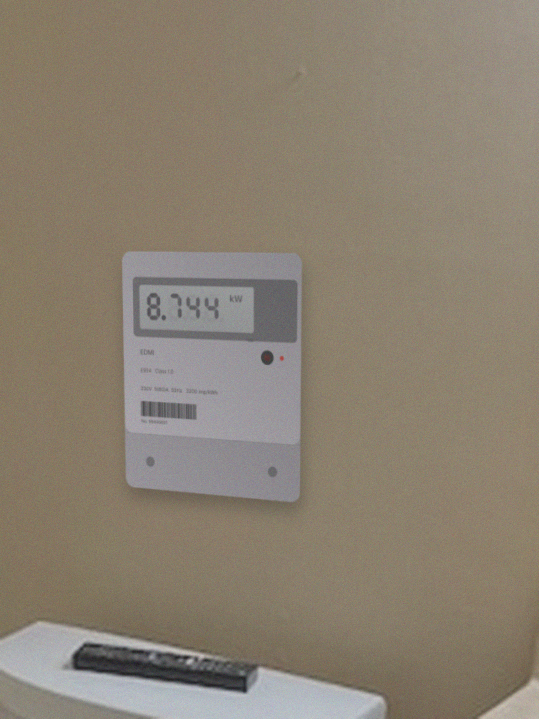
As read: 8.744 kW
